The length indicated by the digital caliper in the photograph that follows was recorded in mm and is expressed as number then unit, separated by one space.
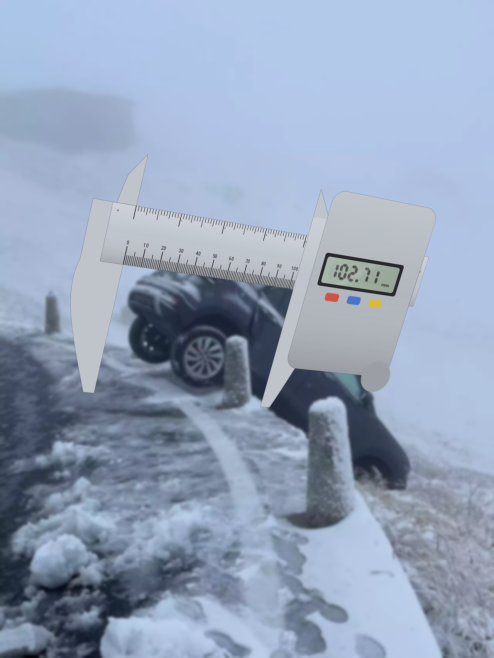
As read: 102.71 mm
